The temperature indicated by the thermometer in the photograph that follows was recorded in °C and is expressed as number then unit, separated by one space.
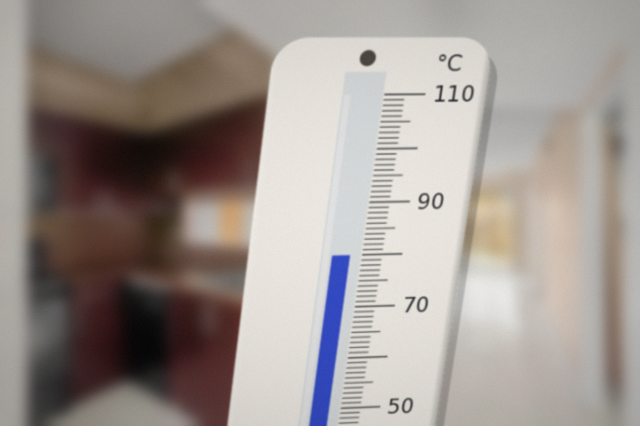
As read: 80 °C
